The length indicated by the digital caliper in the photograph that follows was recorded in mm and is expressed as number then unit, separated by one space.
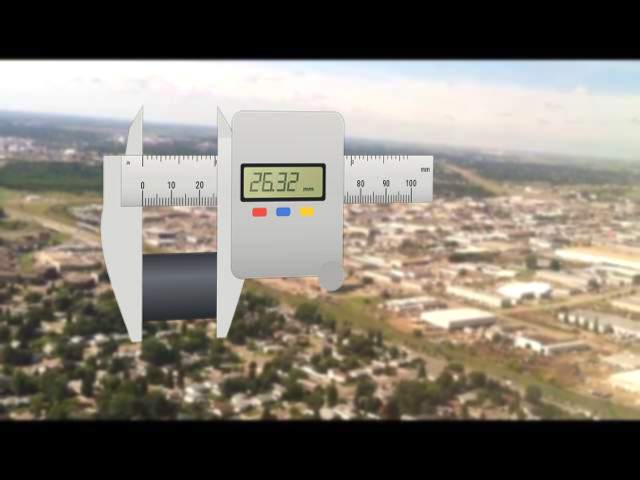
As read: 26.32 mm
